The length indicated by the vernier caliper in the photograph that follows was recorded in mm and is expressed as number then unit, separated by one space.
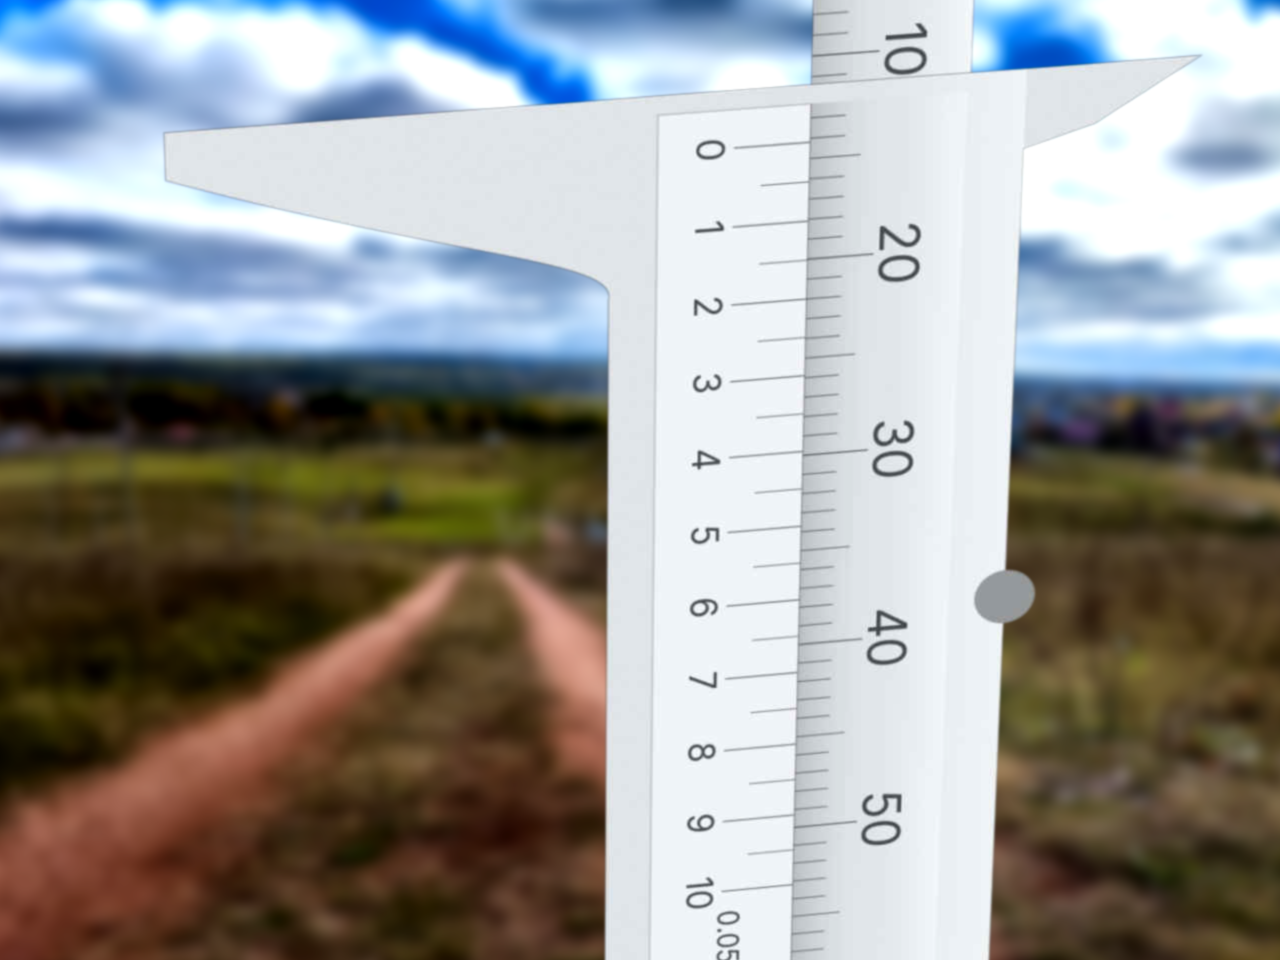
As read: 14.2 mm
